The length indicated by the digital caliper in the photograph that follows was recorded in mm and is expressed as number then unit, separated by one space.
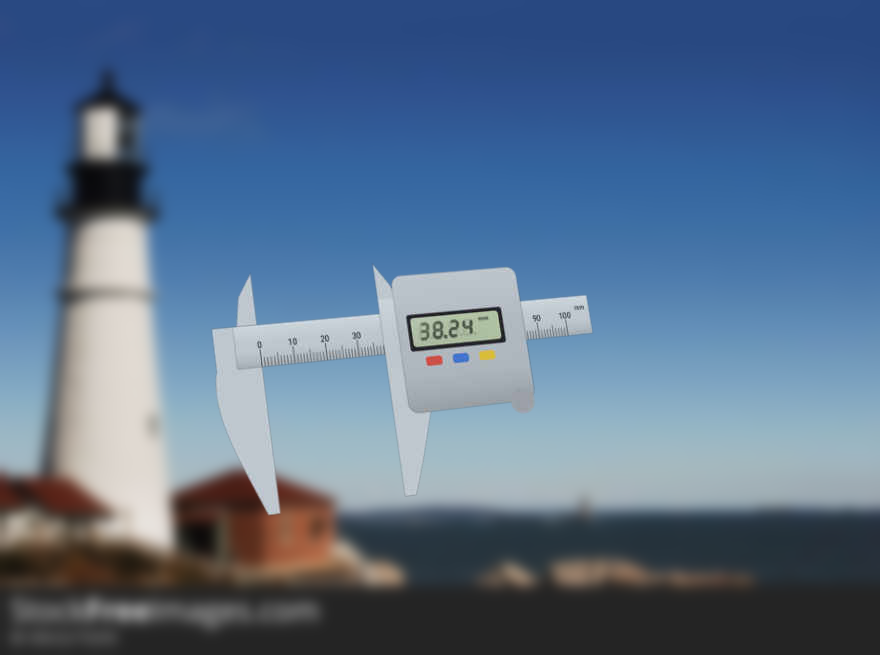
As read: 38.24 mm
